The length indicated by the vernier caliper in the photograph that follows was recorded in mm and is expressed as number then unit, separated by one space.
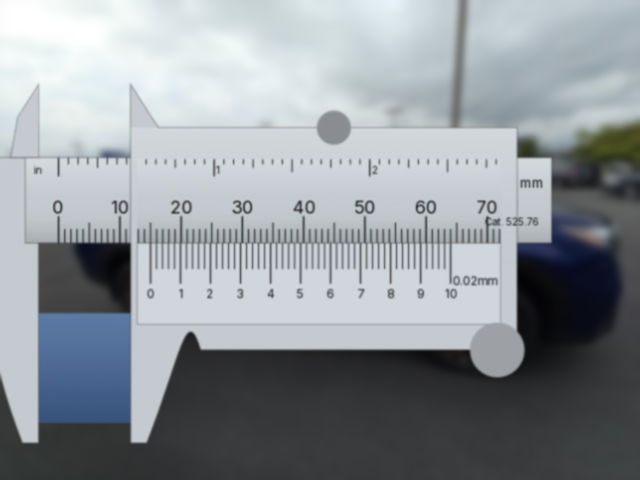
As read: 15.0 mm
